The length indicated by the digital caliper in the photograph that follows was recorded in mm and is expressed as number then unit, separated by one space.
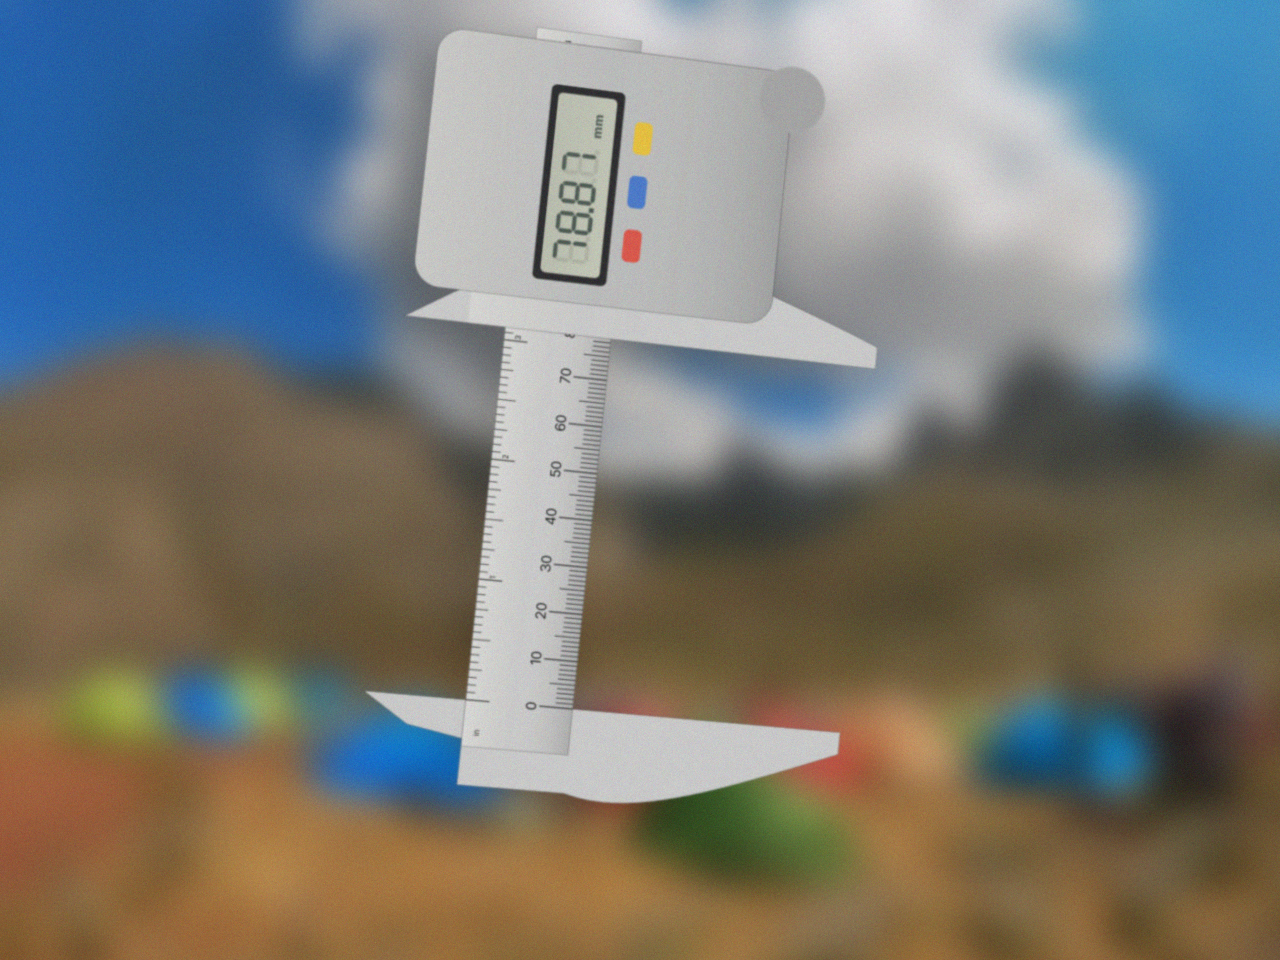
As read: 78.87 mm
